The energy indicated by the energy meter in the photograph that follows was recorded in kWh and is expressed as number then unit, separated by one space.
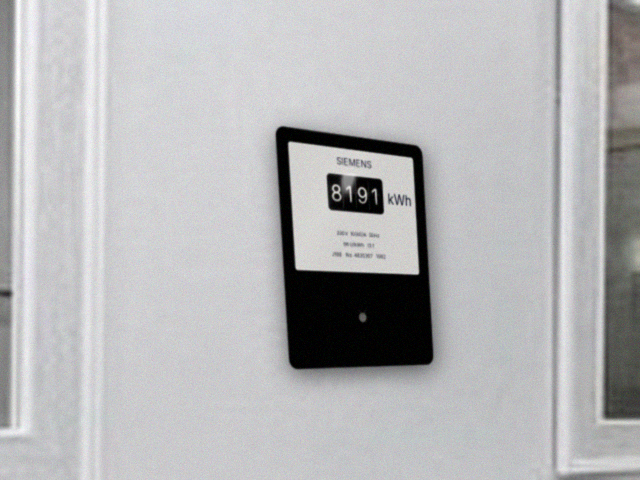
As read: 8191 kWh
